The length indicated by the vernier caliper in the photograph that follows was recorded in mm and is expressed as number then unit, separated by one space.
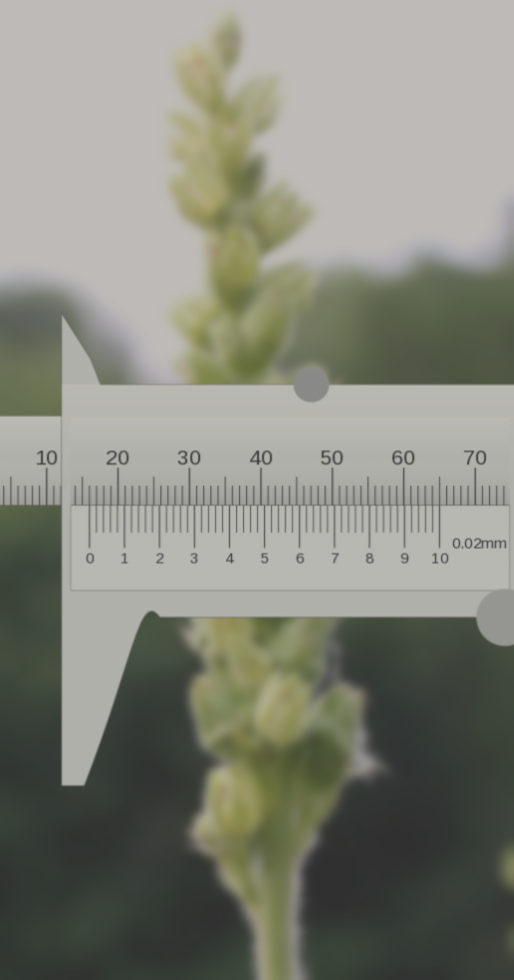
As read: 16.0 mm
